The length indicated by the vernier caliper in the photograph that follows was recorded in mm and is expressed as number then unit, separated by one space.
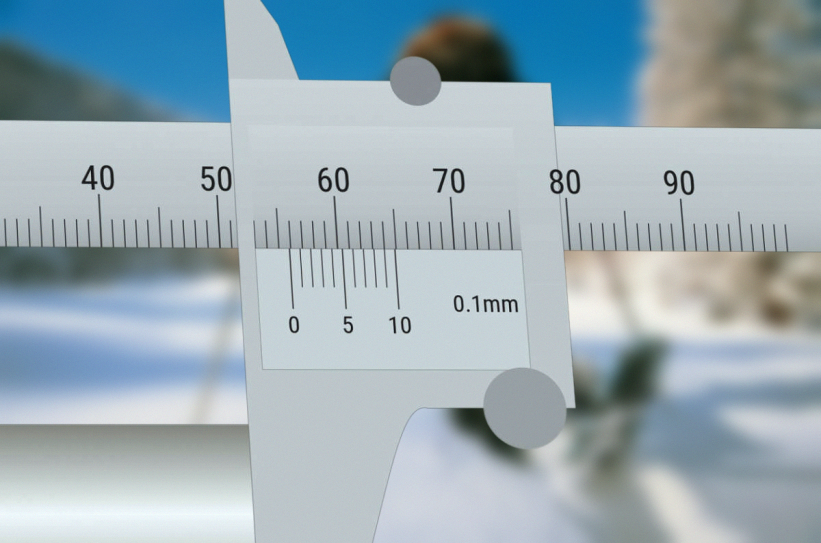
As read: 55.9 mm
